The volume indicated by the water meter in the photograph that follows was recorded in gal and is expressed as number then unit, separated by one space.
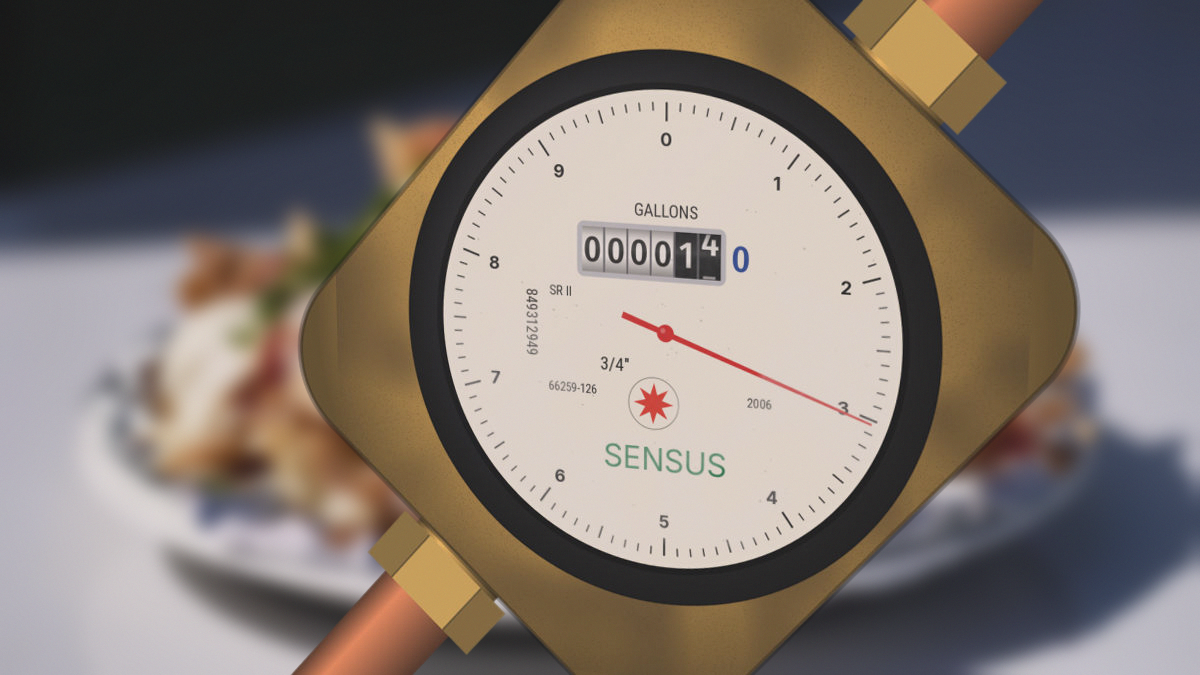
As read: 143.0 gal
